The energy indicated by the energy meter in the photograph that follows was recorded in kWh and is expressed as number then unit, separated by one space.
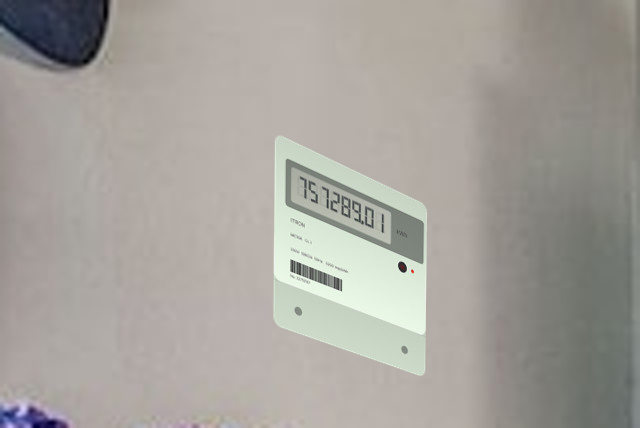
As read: 757289.01 kWh
